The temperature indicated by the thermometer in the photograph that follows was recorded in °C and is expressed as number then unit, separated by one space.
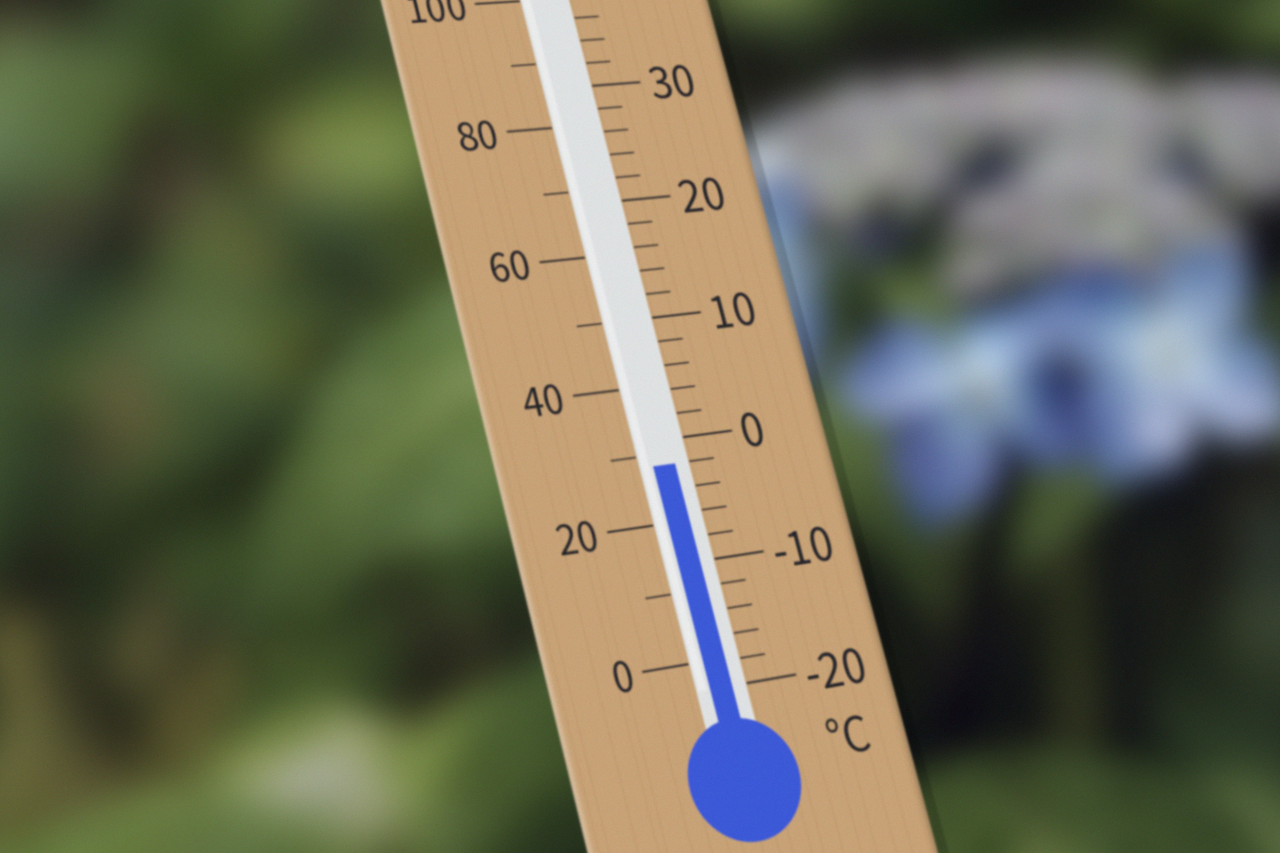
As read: -2 °C
